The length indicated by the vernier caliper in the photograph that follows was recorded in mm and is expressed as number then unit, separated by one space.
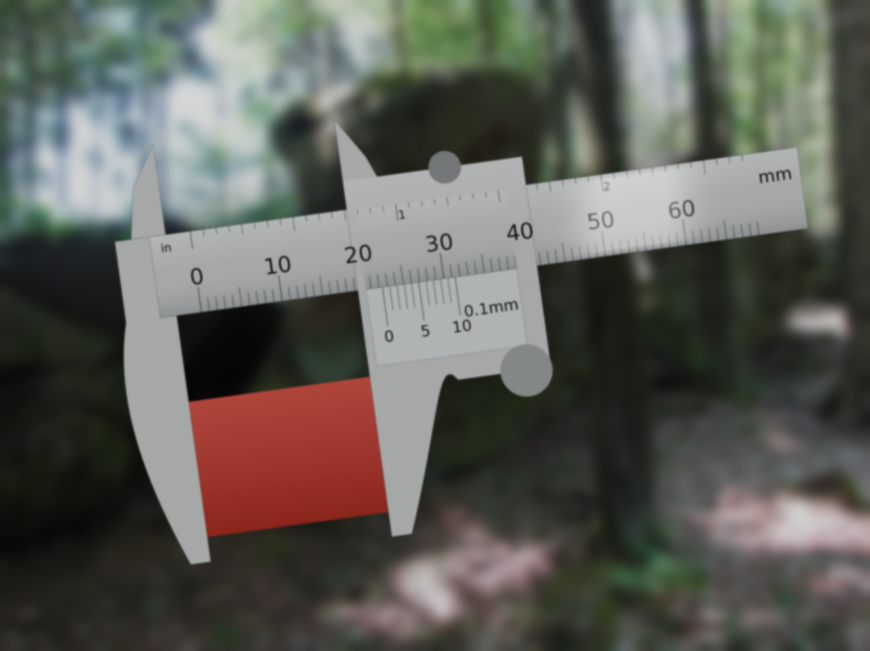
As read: 22.4 mm
